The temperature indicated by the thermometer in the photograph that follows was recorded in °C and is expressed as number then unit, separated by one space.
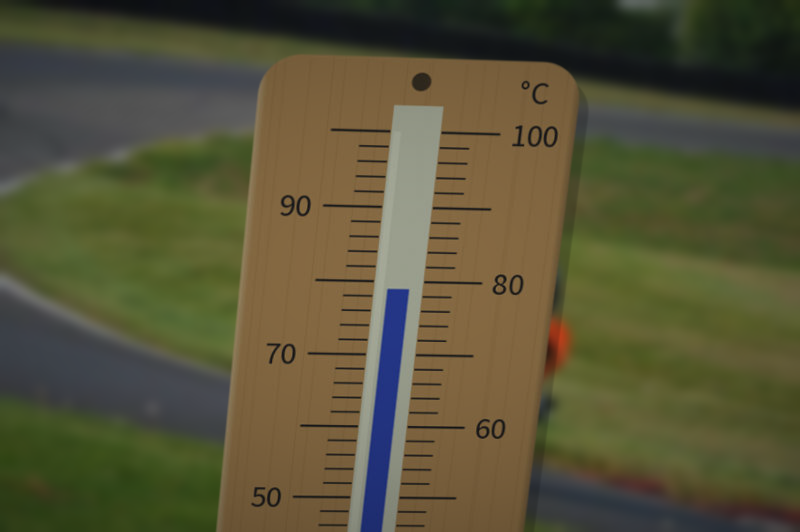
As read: 79 °C
